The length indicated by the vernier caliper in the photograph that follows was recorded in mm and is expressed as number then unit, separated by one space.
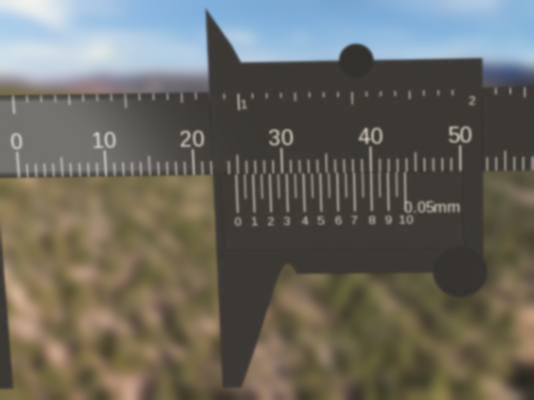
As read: 24.8 mm
